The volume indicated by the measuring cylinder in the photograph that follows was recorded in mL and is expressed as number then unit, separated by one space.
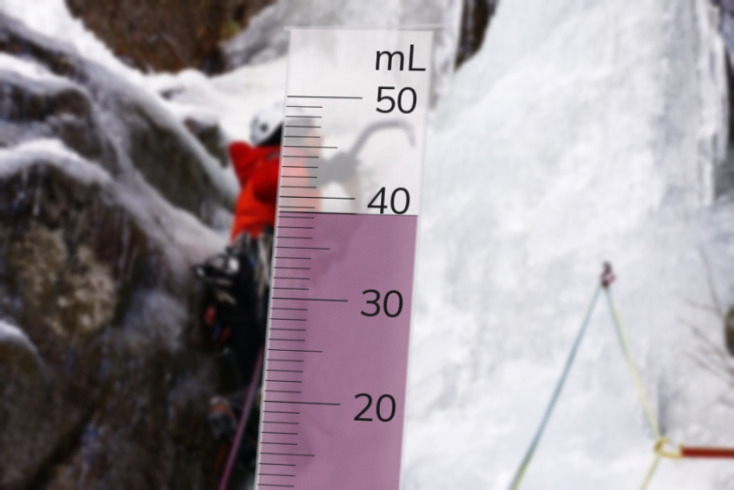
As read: 38.5 mL
